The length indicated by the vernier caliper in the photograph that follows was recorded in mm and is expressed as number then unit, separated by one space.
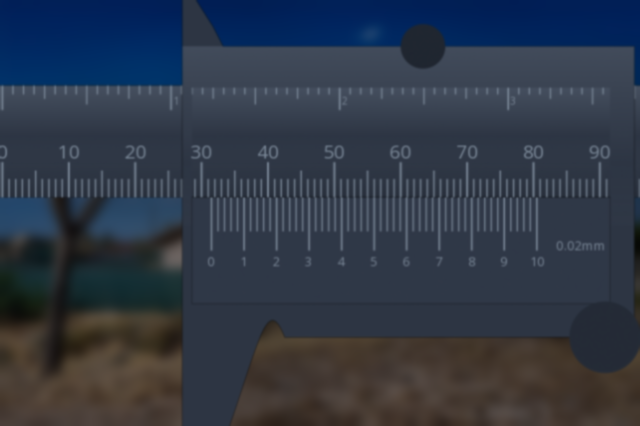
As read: 31.5 mm
